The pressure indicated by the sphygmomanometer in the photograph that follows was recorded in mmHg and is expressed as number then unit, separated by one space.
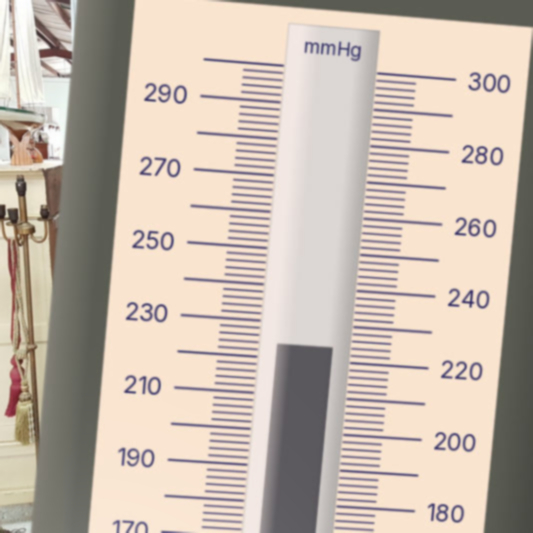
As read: 224 mmHg
